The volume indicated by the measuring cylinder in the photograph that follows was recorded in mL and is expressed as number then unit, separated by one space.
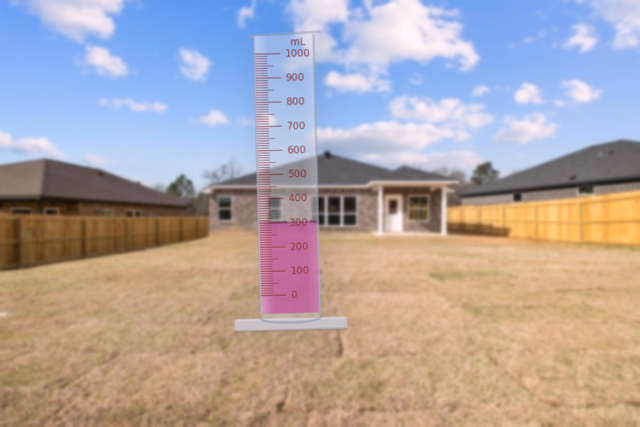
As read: 300 mL
